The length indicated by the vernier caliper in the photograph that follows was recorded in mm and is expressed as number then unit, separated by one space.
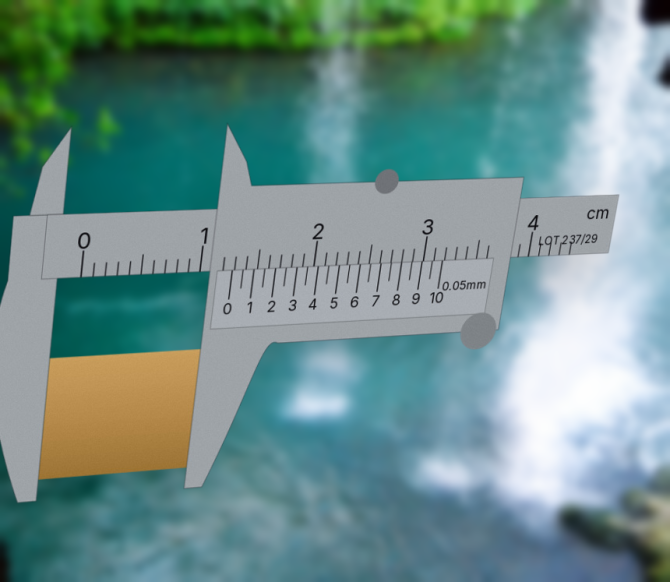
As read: 12.8 mm
